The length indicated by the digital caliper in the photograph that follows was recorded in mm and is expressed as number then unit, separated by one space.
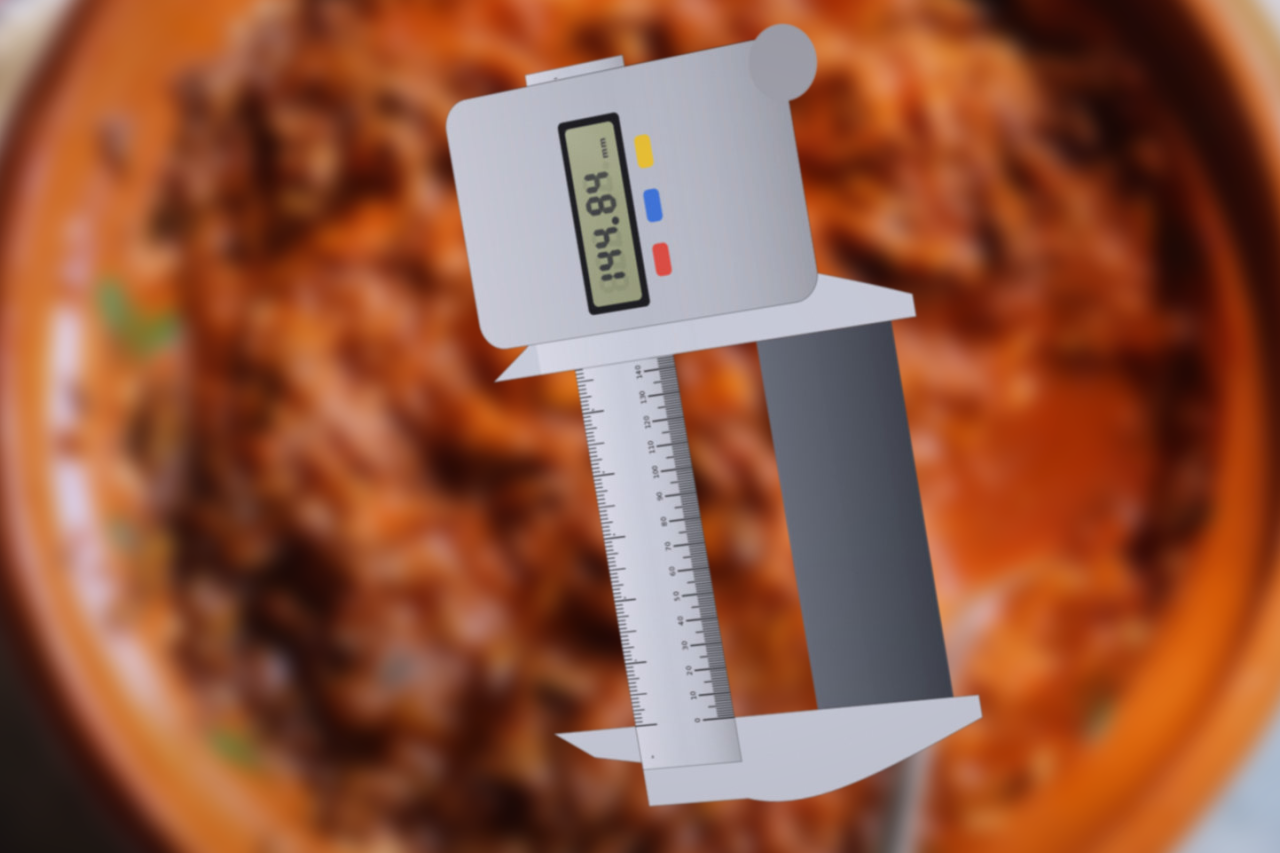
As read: 144.84 mm
